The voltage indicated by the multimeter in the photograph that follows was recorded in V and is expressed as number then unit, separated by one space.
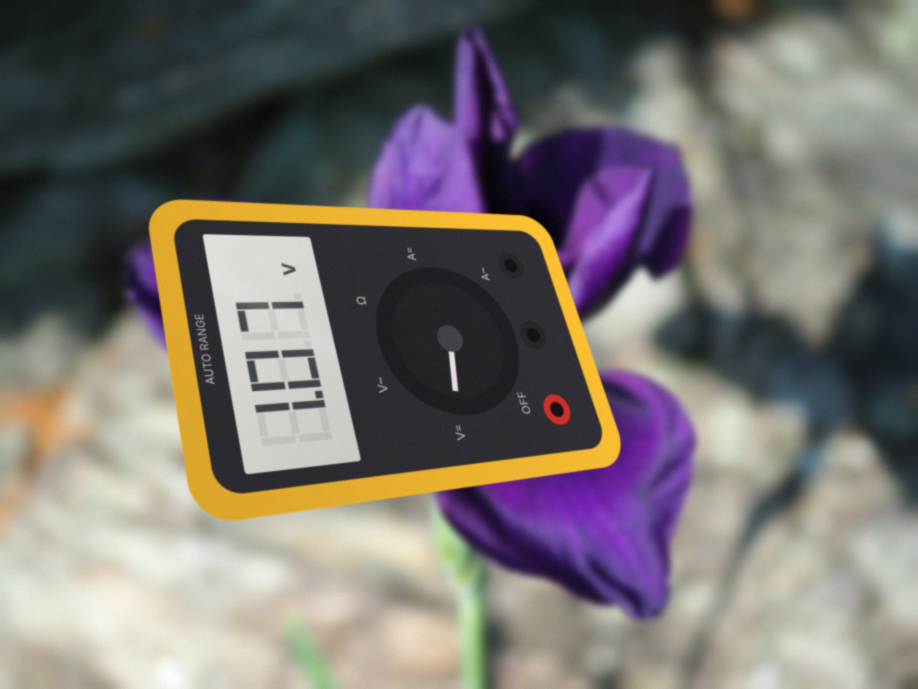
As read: 1.07 V
